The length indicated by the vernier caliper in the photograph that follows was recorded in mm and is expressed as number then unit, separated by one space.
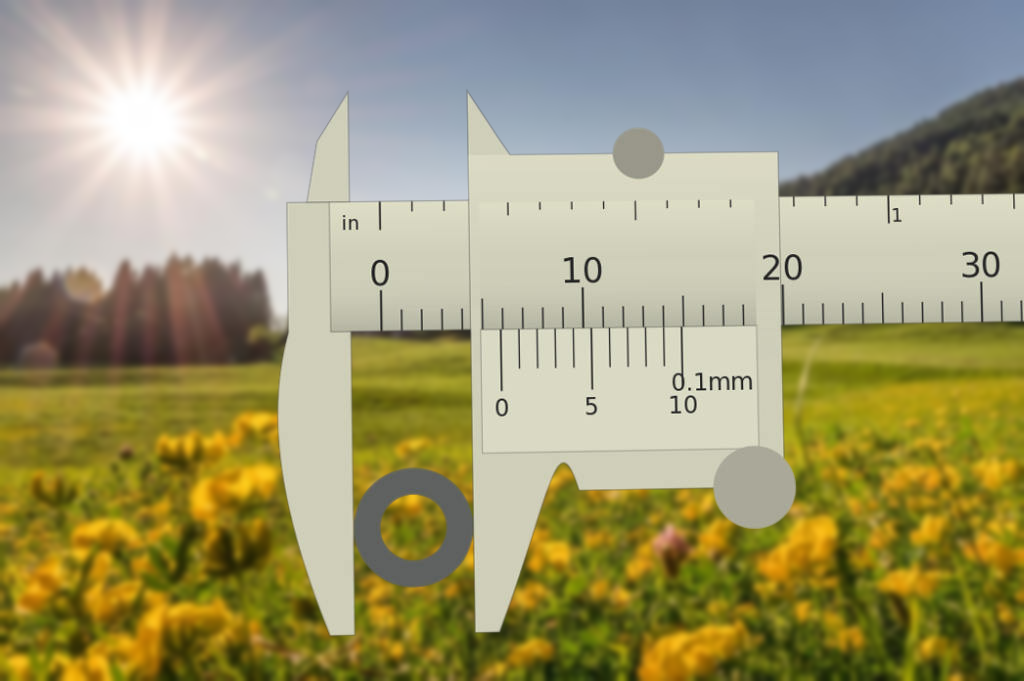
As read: 5.9 mm
